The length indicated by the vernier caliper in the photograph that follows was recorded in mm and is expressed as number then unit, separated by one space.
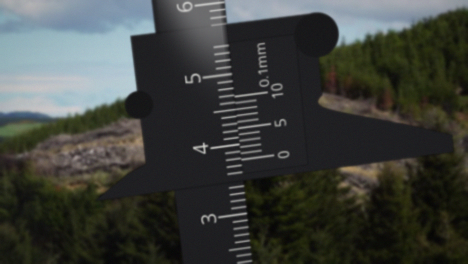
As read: 37.8 mm
